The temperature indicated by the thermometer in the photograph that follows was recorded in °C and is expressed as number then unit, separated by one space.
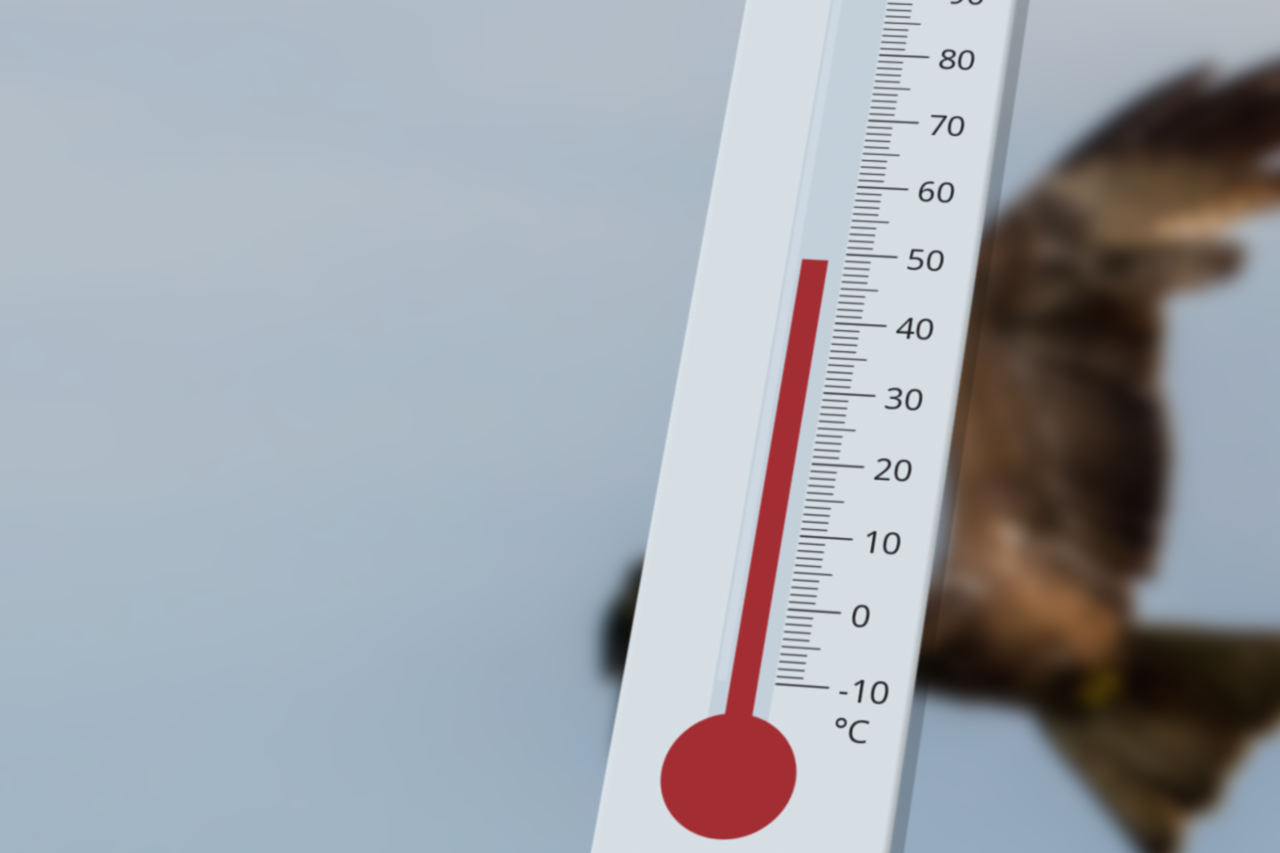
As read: 49 °C
